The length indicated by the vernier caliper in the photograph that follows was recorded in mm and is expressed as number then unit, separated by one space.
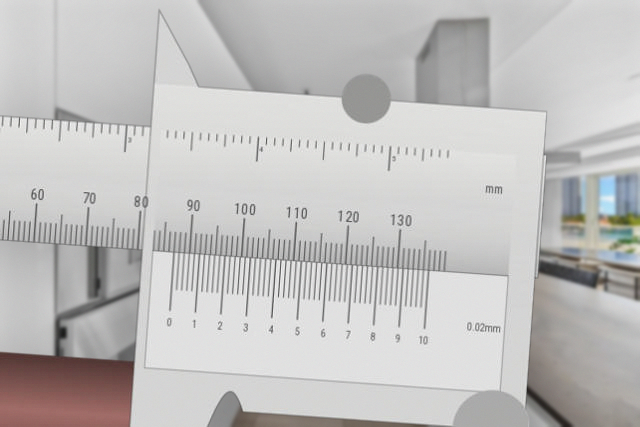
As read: 87.0 mm
